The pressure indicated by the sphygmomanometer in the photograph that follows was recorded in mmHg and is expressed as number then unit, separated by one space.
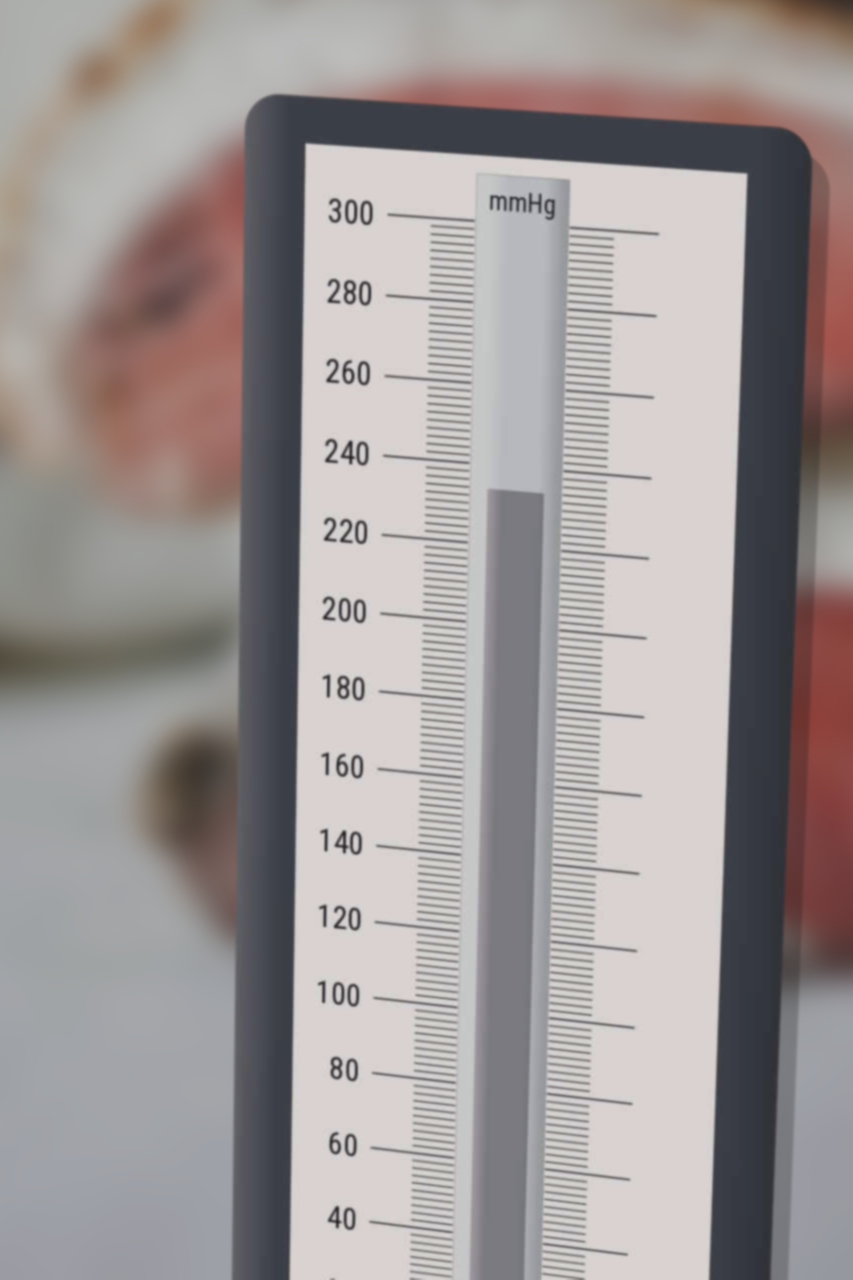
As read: 234 mmHg
